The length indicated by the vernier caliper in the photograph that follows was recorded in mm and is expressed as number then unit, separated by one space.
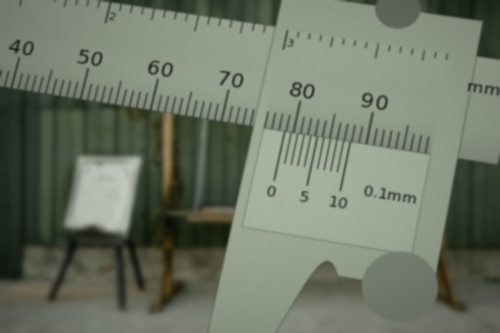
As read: 78.8 mm
